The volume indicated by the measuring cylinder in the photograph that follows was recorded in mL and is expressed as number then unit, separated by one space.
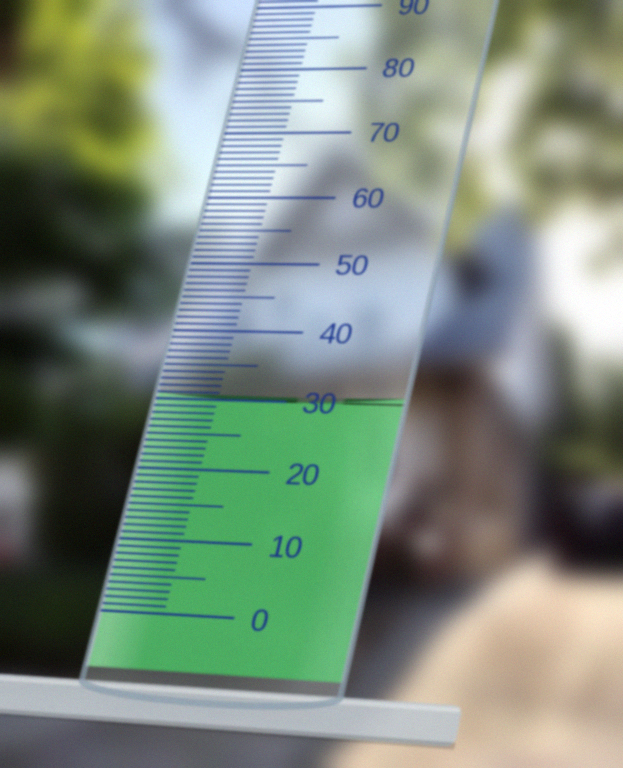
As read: 30 mL
